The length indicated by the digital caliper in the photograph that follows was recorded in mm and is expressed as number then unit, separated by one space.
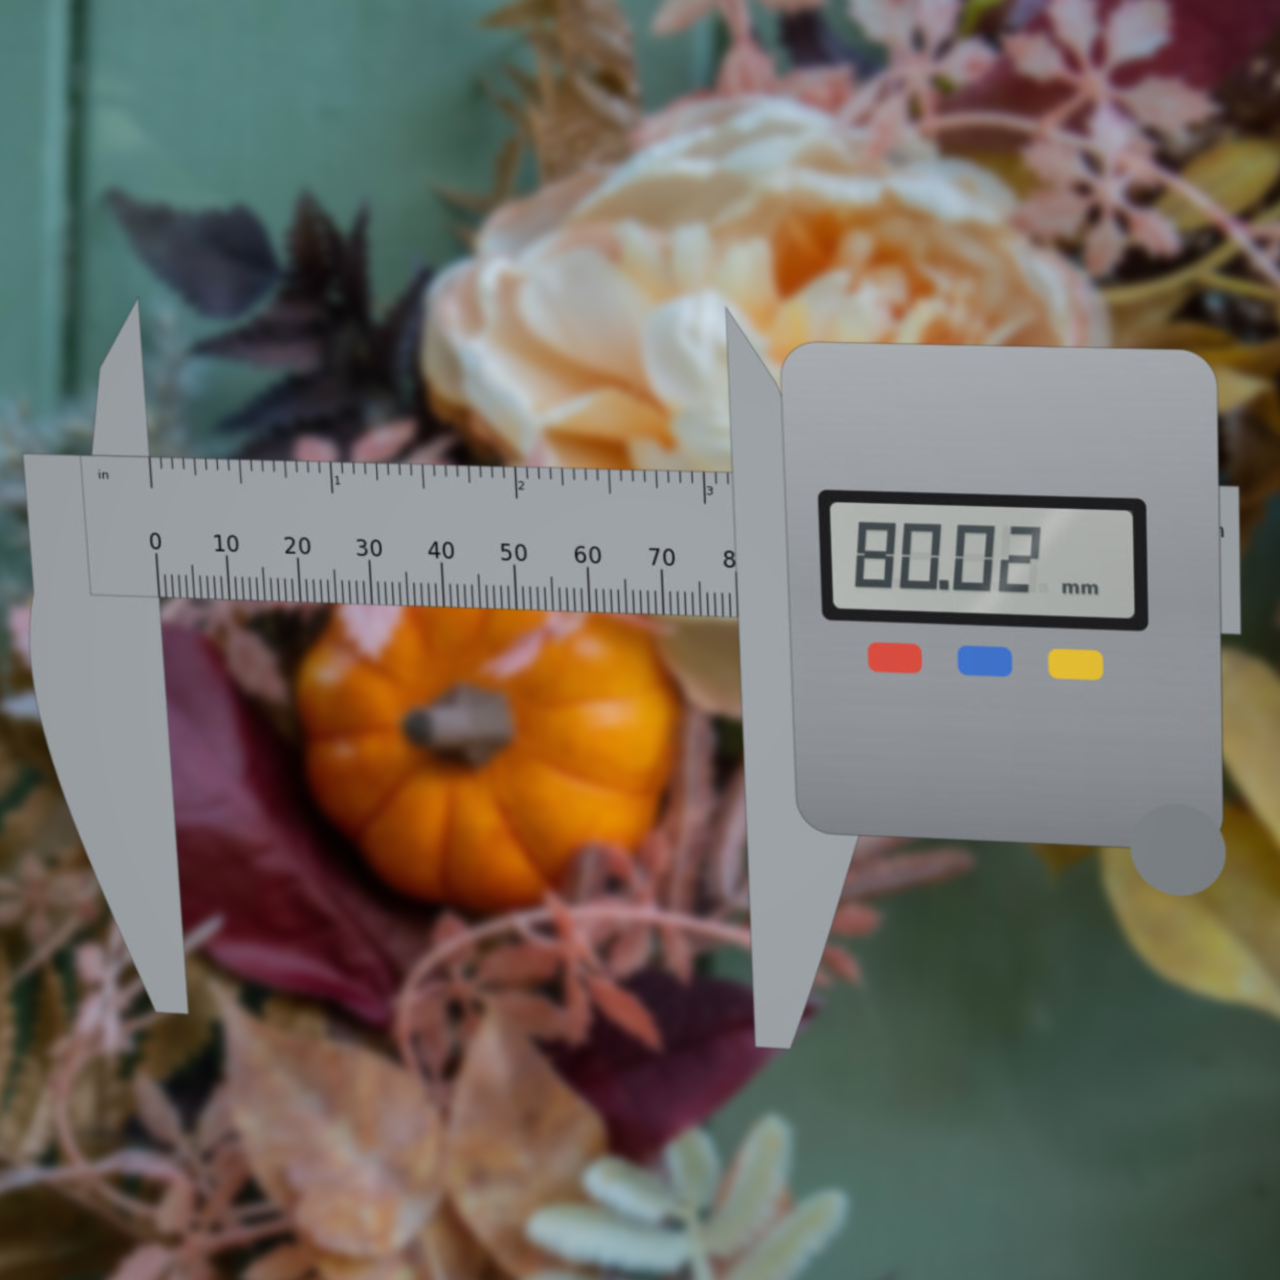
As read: 80.02 mm
